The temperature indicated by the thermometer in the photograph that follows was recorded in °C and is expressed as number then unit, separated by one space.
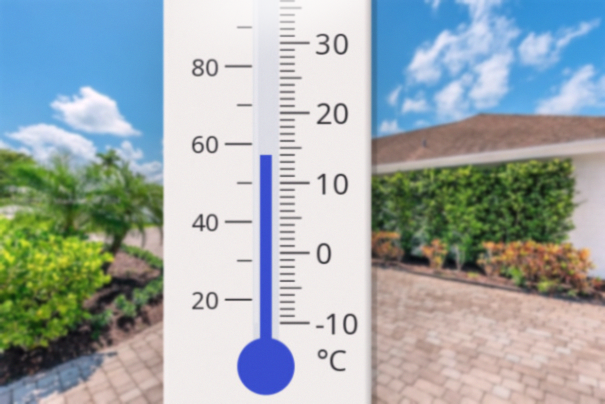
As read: 14 °C
